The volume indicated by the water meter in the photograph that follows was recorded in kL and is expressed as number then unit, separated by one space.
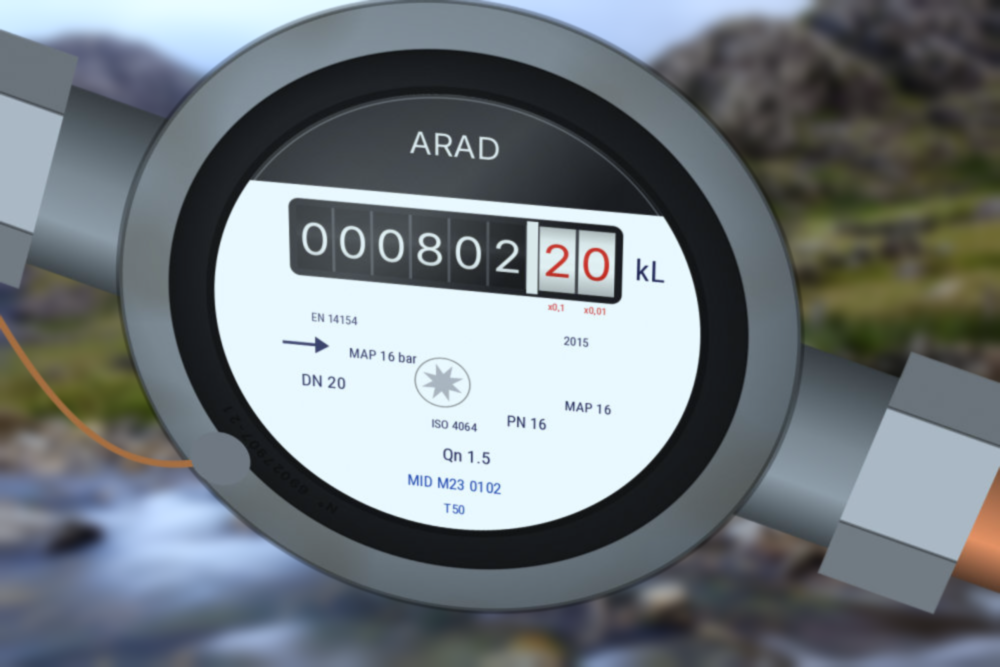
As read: 802.20 kL
